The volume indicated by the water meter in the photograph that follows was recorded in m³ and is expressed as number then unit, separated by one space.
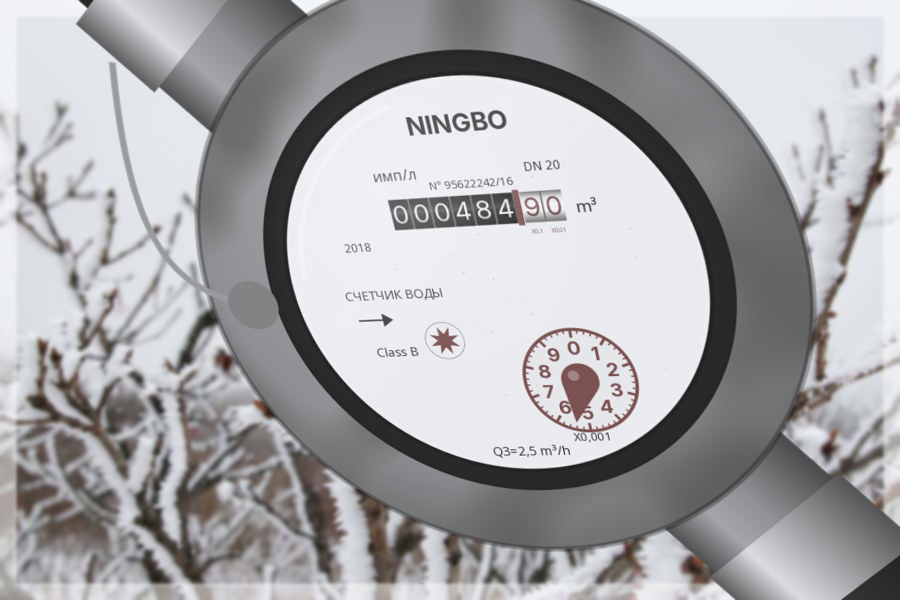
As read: 484.905 m³
